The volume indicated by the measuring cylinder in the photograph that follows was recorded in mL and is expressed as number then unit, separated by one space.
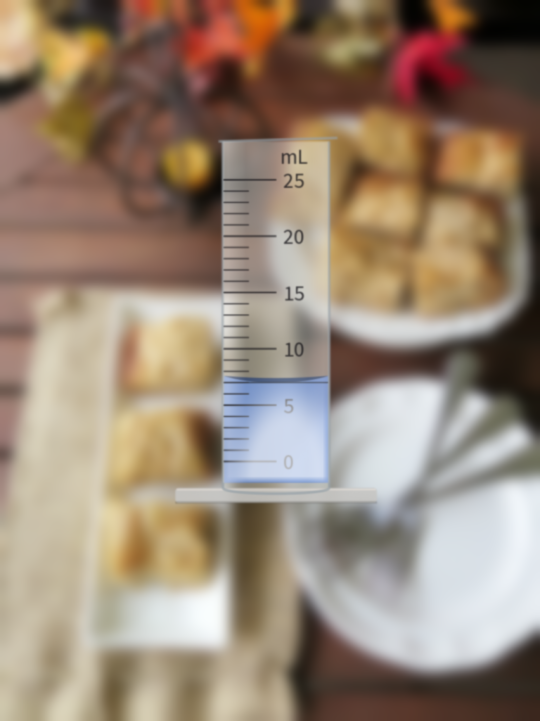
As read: 7 mL
